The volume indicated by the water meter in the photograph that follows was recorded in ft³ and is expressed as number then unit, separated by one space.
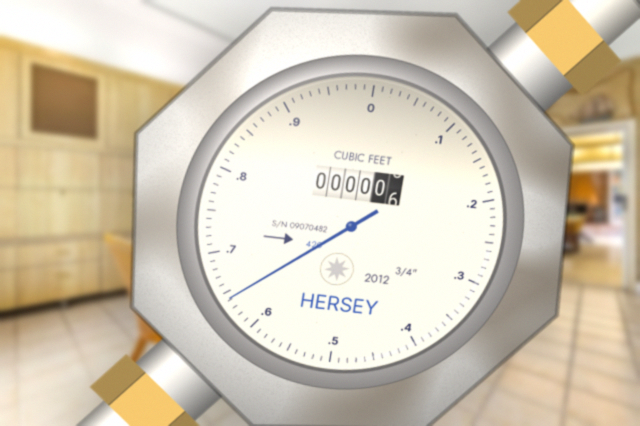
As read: 5.64 ft³
